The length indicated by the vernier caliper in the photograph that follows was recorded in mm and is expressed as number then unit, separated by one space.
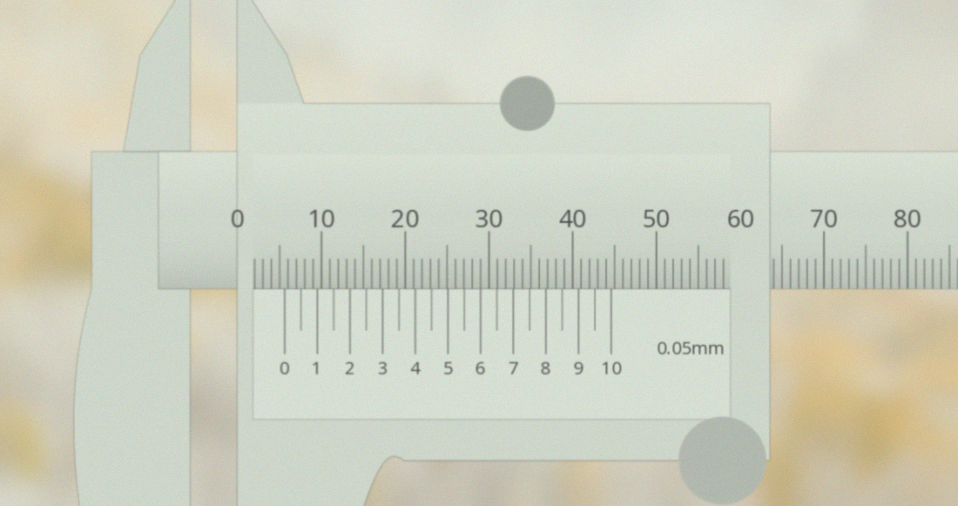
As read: 5.6 mm
